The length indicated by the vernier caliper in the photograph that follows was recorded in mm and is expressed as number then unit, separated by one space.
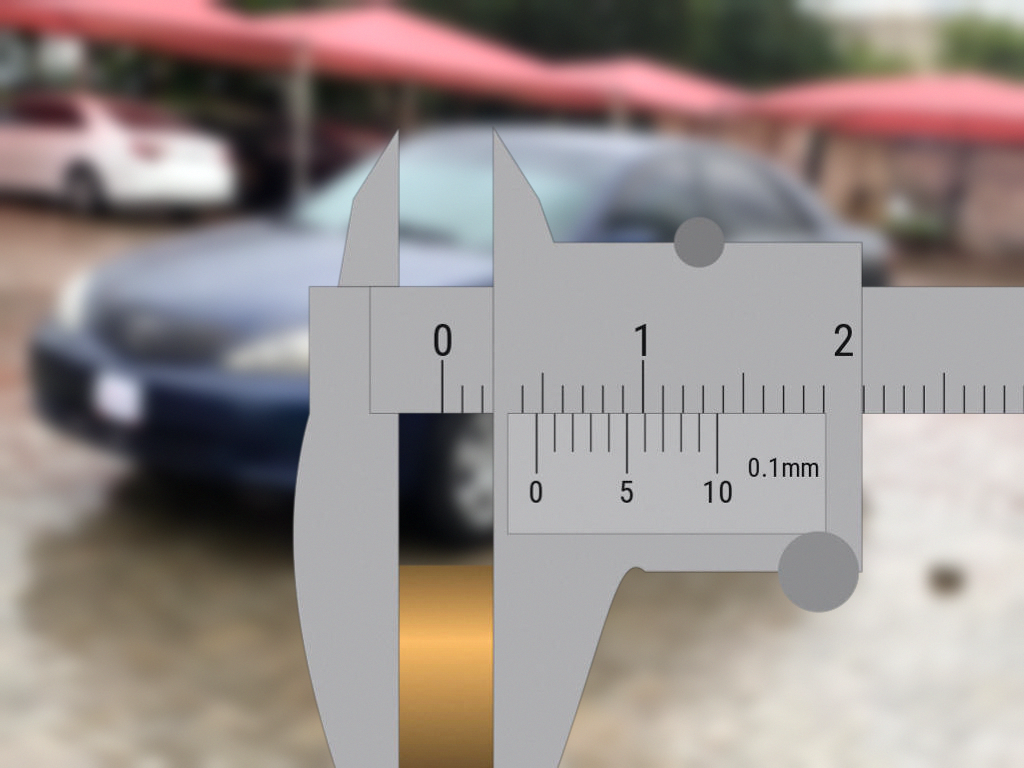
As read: 4.7 mm
